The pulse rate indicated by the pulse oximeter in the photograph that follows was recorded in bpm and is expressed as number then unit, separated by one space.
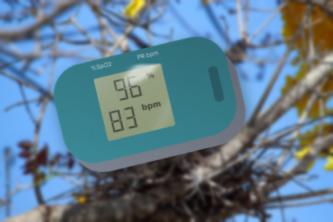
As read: 83 bpm
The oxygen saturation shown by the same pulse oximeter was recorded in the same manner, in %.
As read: 96 %
